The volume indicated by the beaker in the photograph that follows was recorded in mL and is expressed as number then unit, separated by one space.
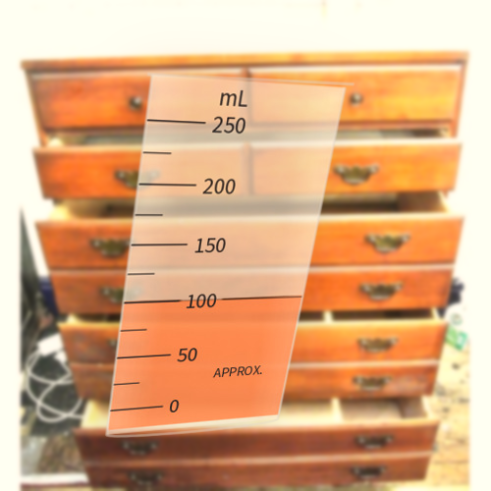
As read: 100 mL
